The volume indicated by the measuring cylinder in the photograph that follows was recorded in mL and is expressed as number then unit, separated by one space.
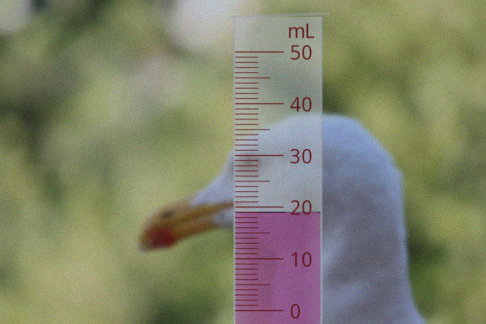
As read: 19 mL
